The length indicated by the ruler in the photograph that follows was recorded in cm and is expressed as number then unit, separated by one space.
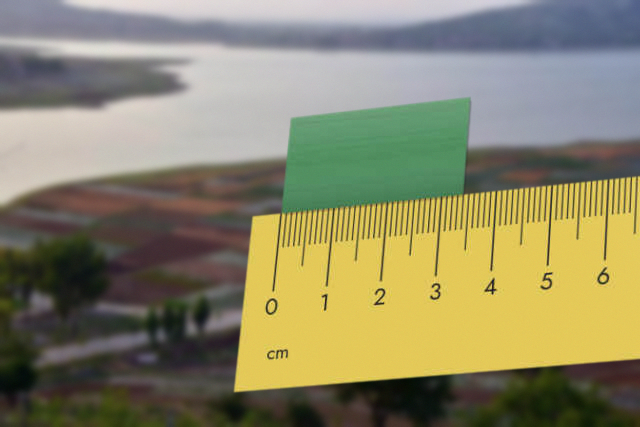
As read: 3.4 cm
